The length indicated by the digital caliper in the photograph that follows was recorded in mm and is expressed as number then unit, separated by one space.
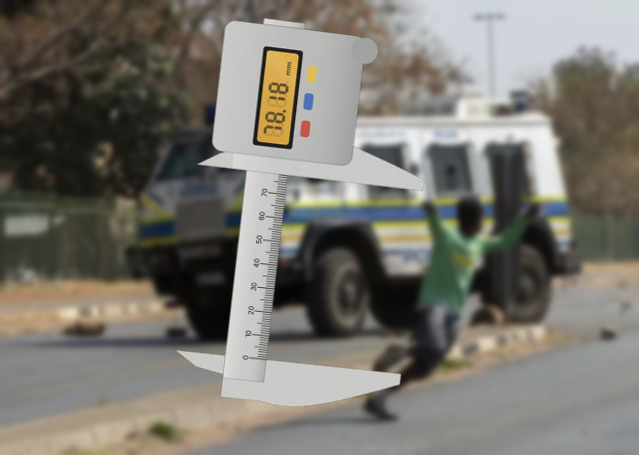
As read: 78.18 mm
